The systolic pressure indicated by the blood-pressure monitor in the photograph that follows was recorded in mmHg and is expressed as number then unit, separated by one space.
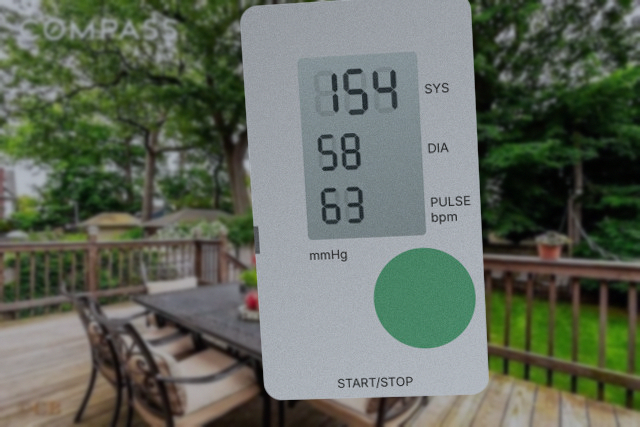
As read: 154 mmHg
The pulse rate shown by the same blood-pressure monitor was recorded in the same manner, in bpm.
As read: 63 bpm
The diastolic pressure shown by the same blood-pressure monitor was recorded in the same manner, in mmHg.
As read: 58 mmHg
